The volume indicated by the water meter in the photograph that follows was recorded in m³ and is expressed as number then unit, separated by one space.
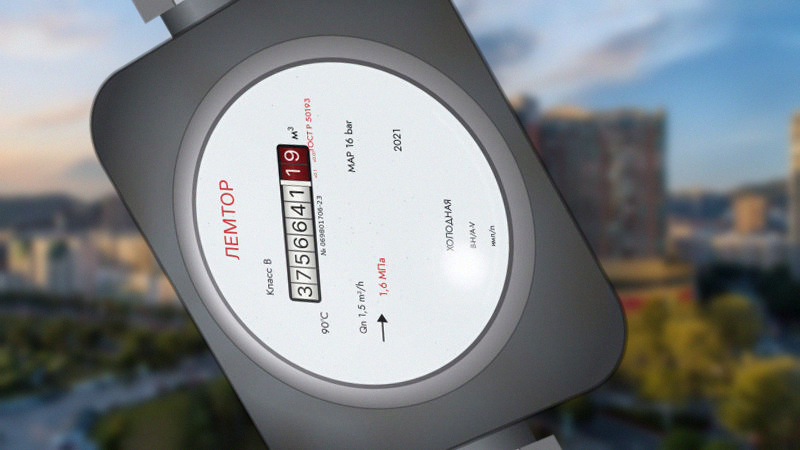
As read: 3756641.19 m³
